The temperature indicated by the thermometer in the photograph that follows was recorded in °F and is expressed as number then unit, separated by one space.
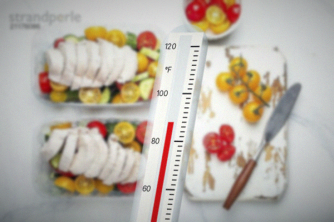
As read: 88 °F
